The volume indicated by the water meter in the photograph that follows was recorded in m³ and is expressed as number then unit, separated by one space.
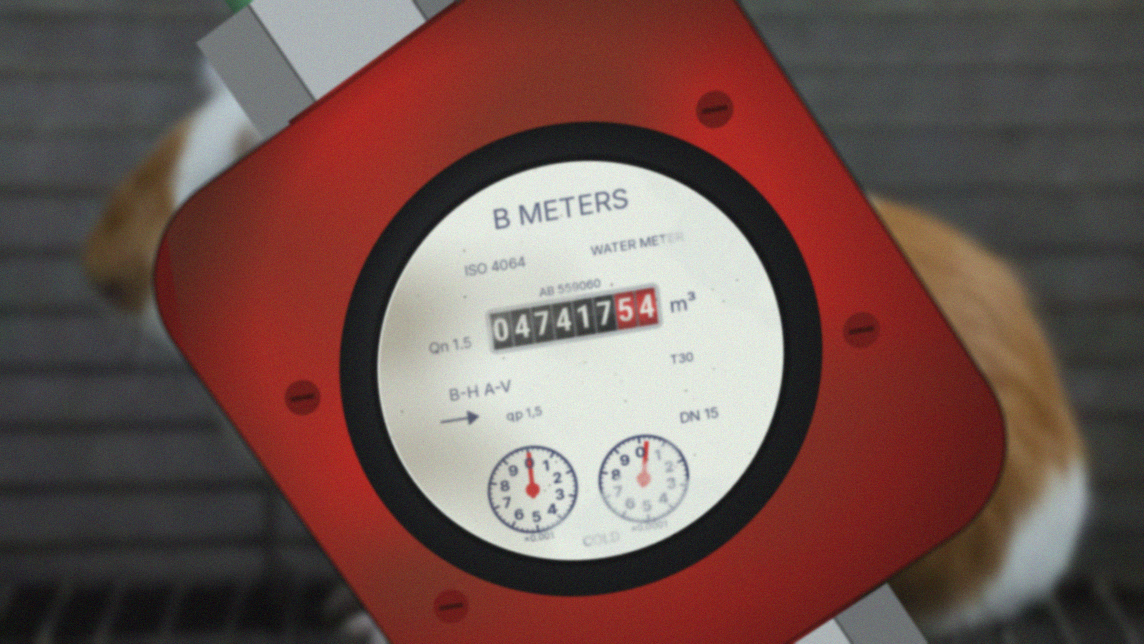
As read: 47417.5400 m³
